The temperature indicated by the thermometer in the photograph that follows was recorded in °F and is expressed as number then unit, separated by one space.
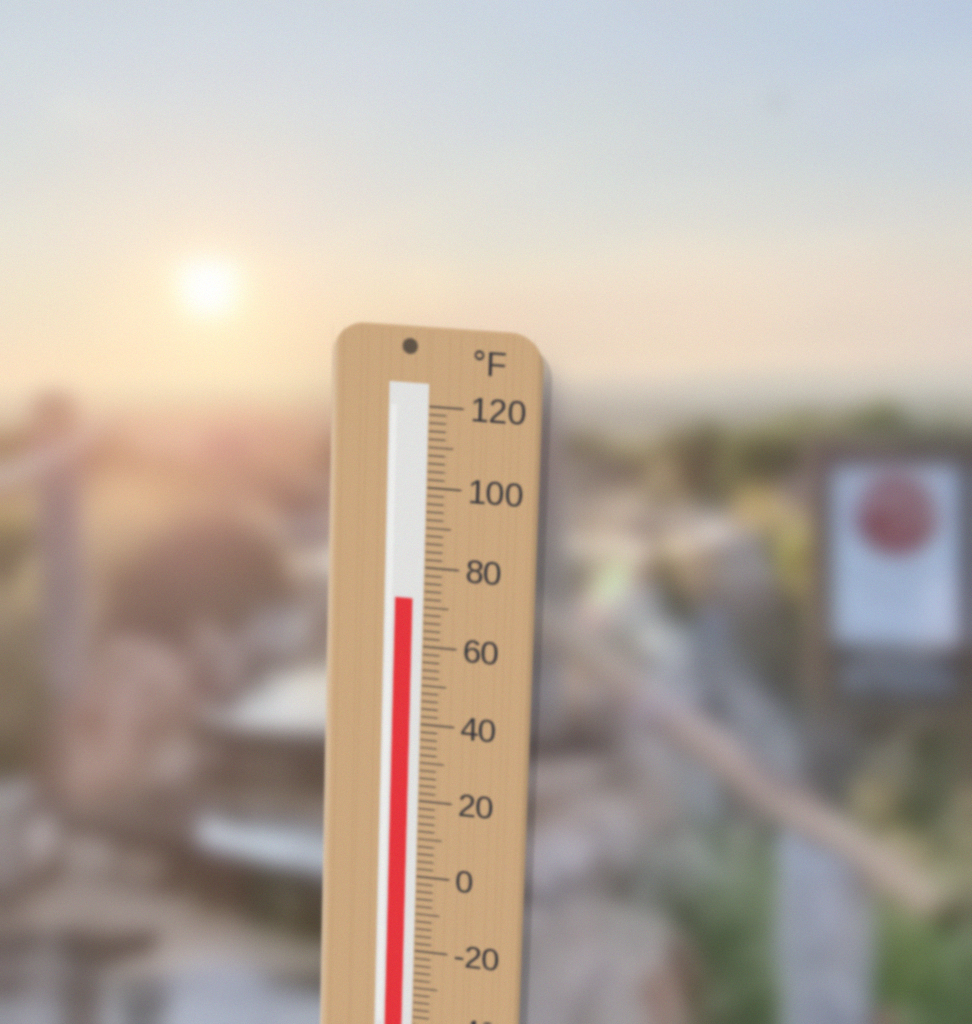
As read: 72 °F
